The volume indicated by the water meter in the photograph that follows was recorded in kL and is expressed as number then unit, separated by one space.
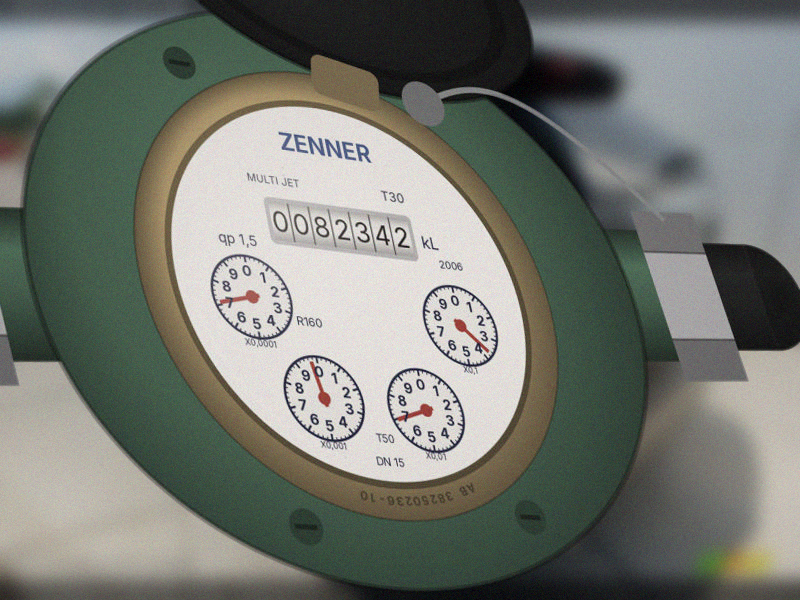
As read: 82342.3697 kL
